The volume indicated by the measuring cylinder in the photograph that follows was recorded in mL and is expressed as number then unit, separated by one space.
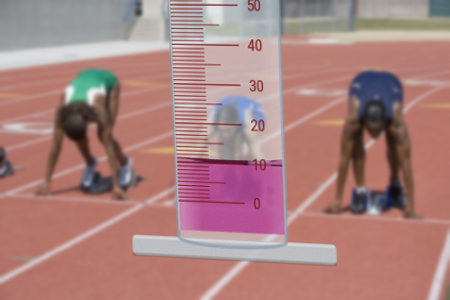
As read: 10 mL
